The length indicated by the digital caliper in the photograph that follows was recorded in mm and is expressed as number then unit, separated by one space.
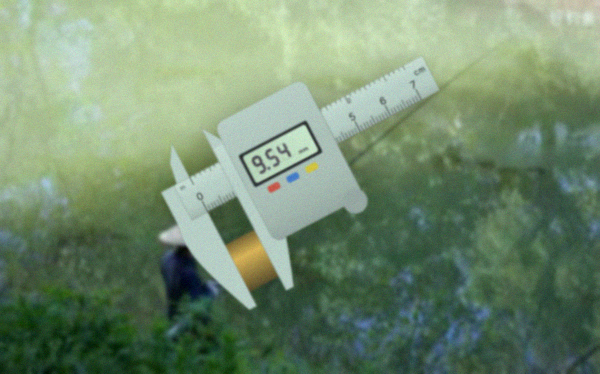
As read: 9.54 mm
